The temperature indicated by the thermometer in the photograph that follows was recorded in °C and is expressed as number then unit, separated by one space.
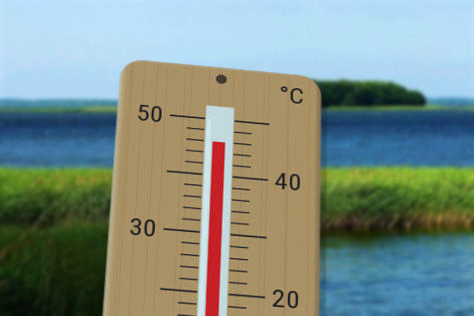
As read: 46 °C
